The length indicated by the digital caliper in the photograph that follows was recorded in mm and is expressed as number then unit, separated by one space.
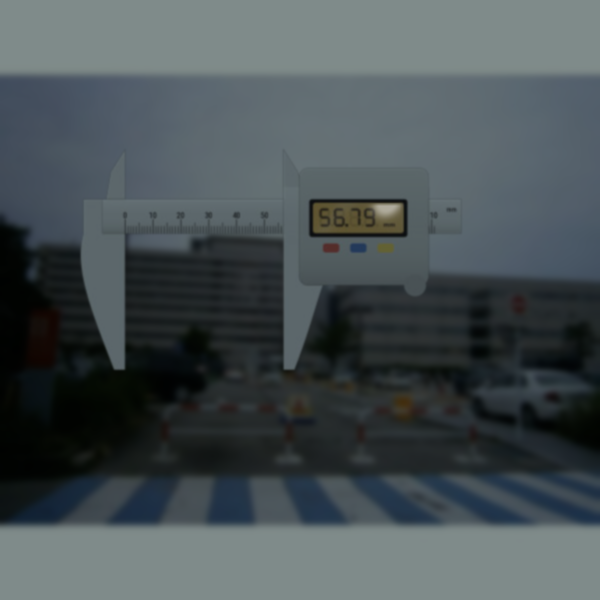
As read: 56.79 mm
